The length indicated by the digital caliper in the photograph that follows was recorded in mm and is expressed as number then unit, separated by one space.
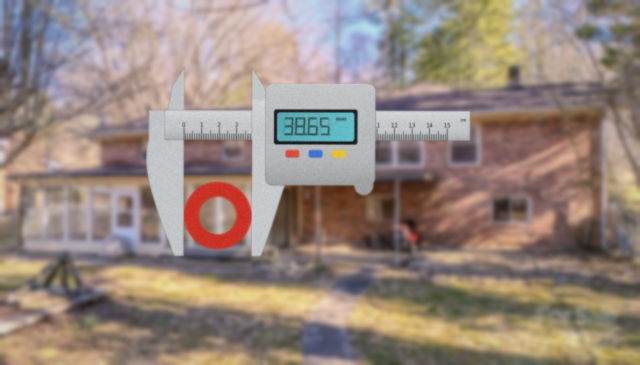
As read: 38.65 mm
